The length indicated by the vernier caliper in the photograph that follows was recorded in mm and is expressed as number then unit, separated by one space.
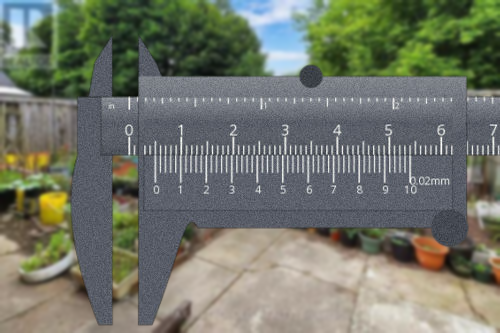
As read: 5.0 mm
